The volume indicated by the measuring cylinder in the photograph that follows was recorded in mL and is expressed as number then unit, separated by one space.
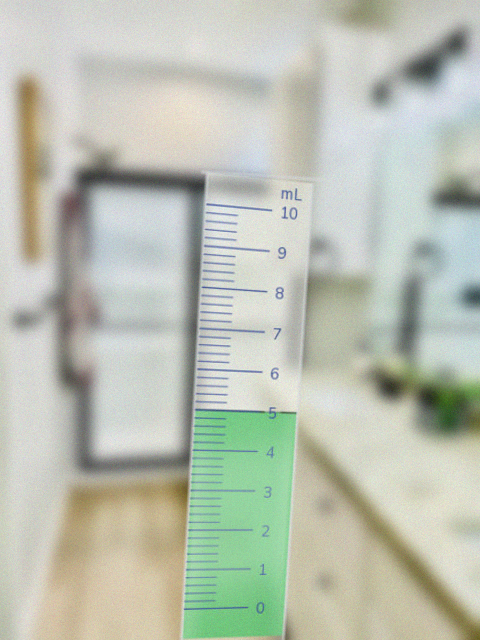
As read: 5 mL
